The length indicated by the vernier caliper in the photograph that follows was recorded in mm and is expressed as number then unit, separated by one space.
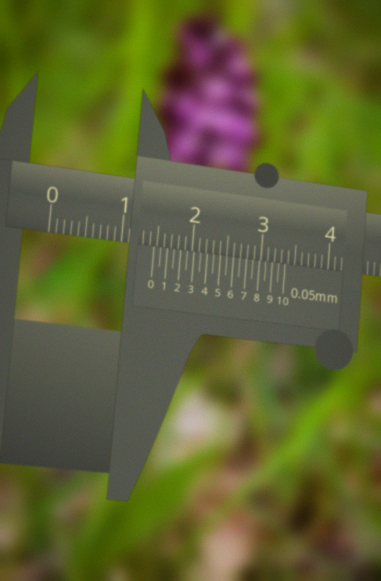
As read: 14.6 mm
